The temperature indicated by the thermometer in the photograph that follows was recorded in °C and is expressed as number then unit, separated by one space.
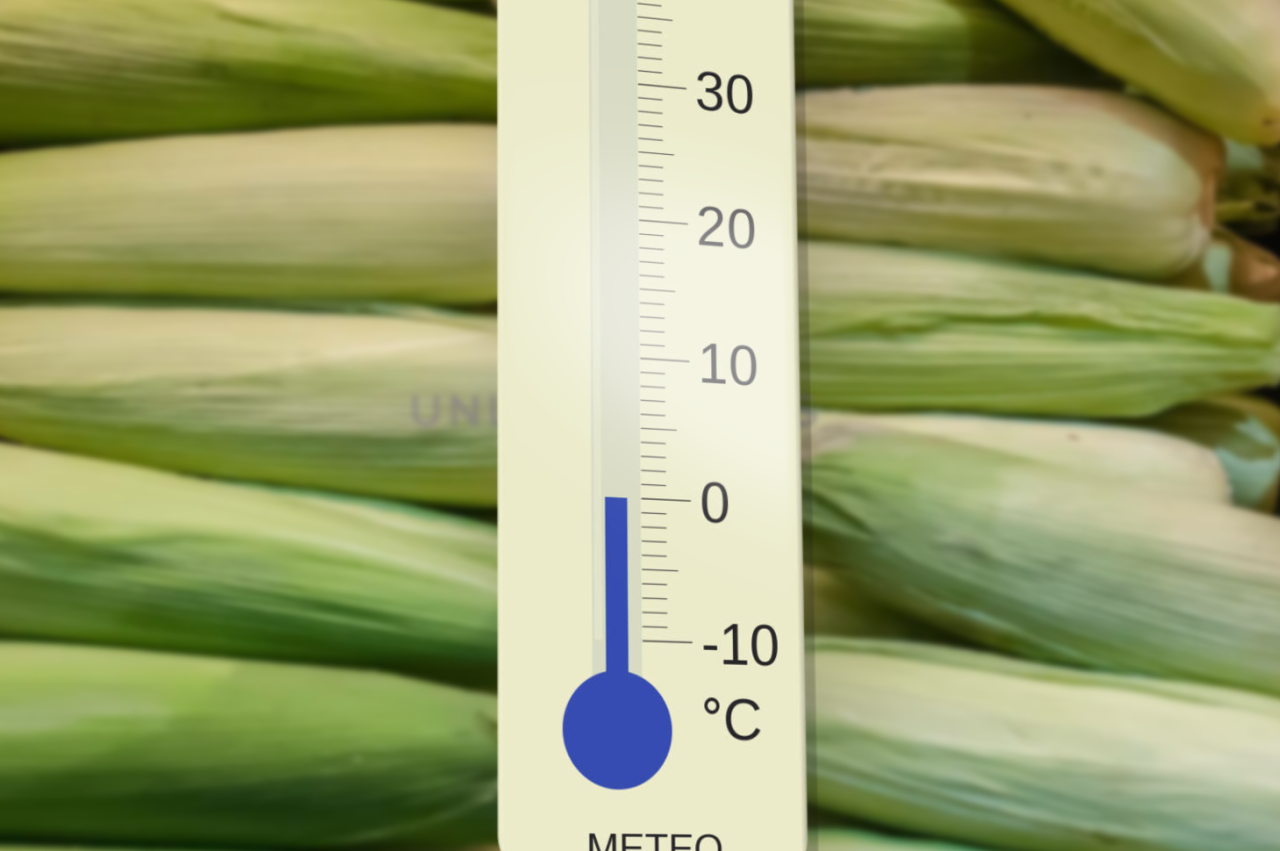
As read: 0 °C
